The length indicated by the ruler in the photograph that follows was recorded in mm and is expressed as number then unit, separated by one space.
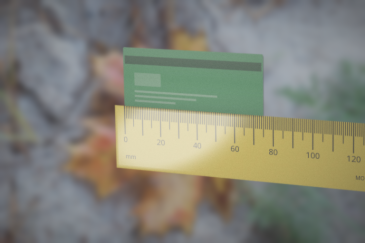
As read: 75 mm
